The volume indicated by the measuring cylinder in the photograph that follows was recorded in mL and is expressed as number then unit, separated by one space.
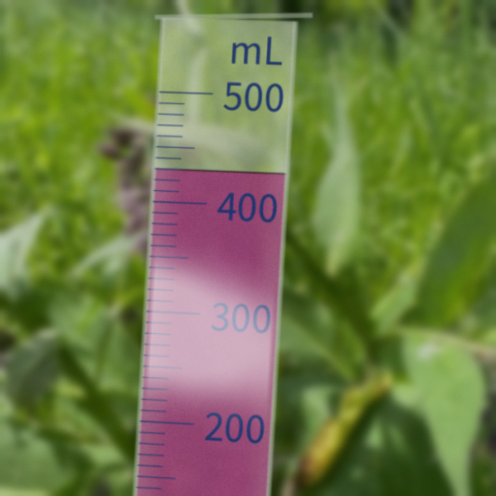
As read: 430 mL
